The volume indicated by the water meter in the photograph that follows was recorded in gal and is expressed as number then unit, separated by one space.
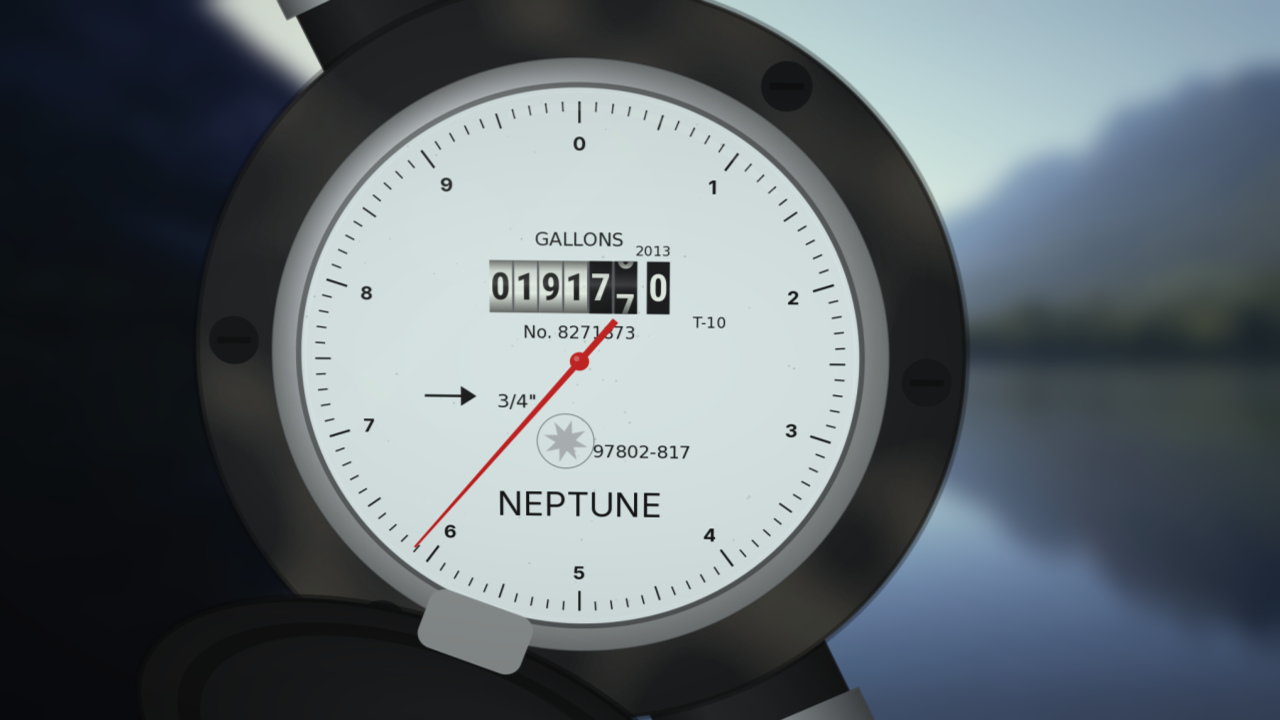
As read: 191766.1 gal
